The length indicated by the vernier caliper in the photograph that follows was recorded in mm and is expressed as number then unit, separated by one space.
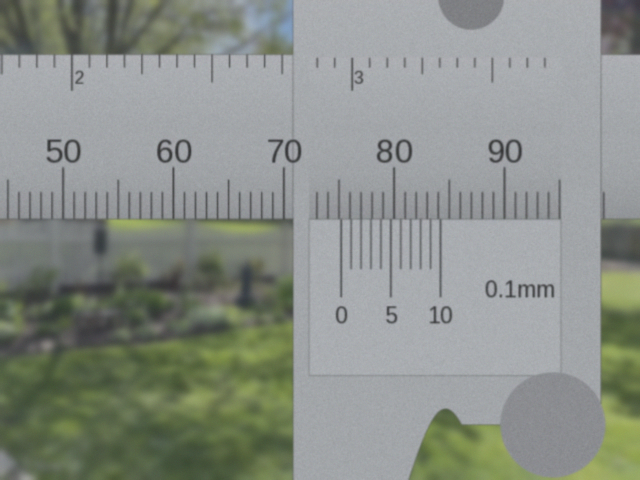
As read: 75.2 mm
